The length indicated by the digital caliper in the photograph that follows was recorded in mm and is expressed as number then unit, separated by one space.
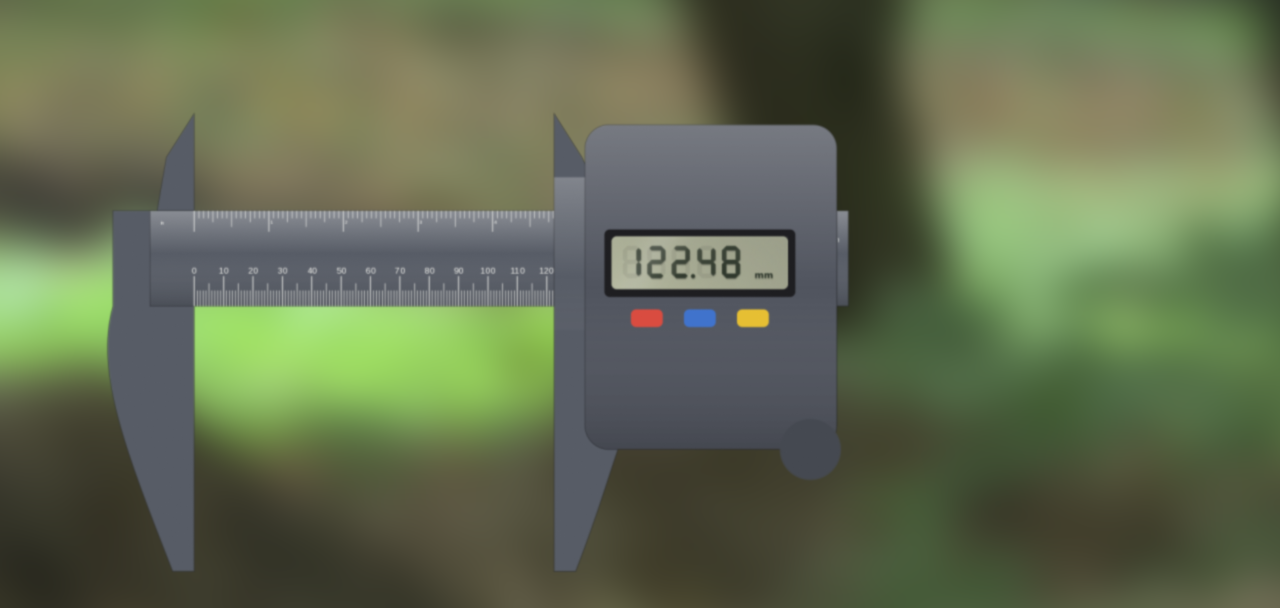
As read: 122.48 mm
